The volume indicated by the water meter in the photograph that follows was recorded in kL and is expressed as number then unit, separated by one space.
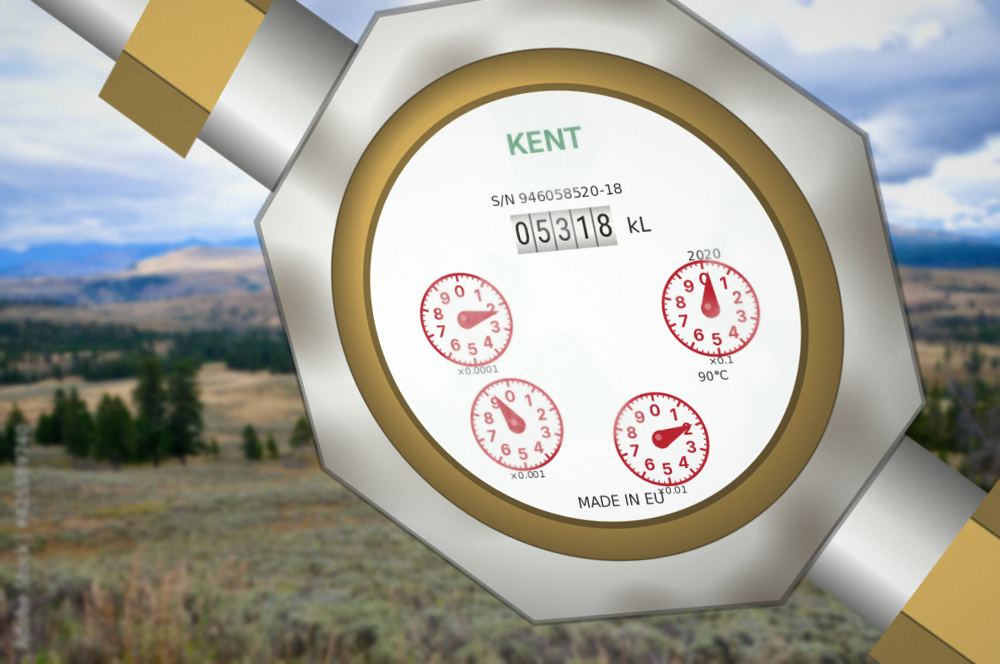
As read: 5318.0192 kL
